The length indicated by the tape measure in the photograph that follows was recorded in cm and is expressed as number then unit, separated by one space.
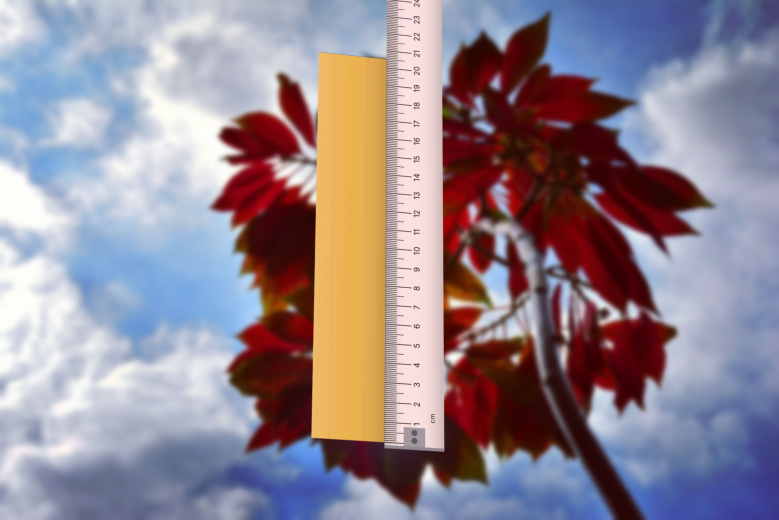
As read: 20.5 cm
